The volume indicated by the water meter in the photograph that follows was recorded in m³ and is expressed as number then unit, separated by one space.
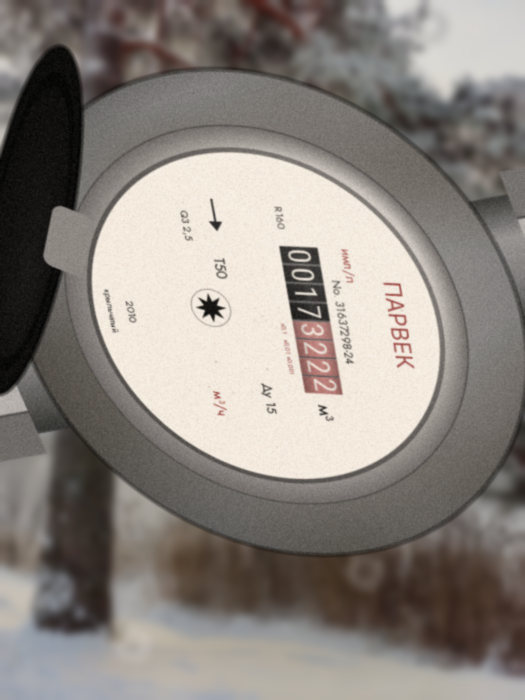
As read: 17.3222 m³
